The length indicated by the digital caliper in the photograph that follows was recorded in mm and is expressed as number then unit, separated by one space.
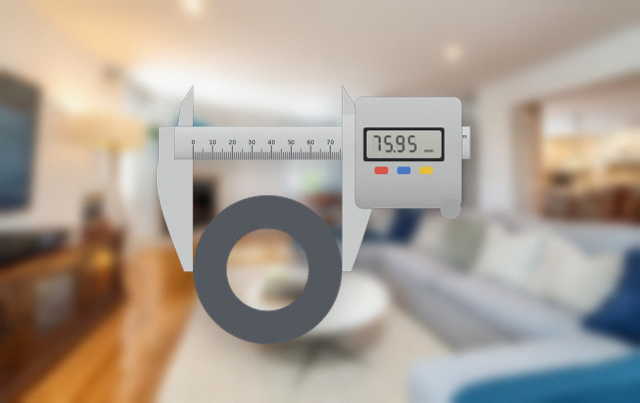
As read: 75.95 mm
